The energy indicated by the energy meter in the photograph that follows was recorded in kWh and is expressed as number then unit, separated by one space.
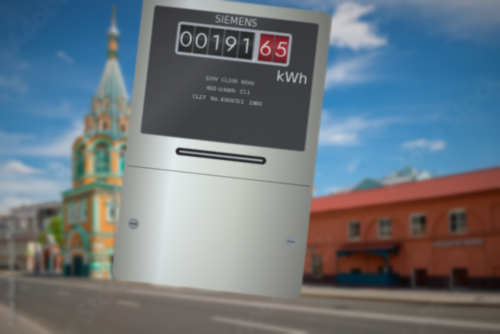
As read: 191.65 kWh
